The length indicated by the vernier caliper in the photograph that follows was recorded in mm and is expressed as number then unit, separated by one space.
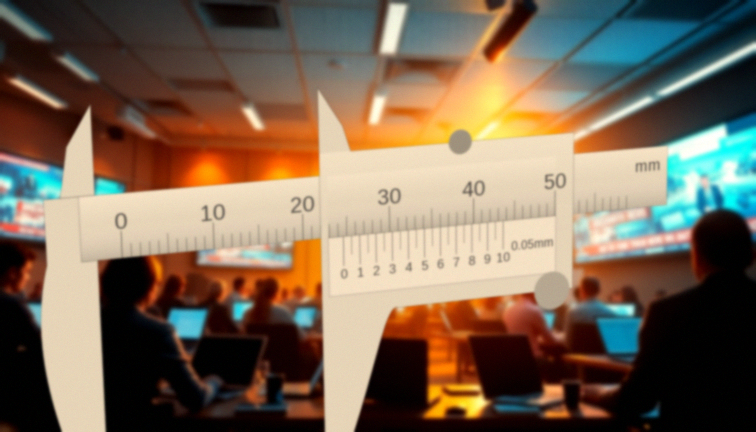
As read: 24.6 mm
